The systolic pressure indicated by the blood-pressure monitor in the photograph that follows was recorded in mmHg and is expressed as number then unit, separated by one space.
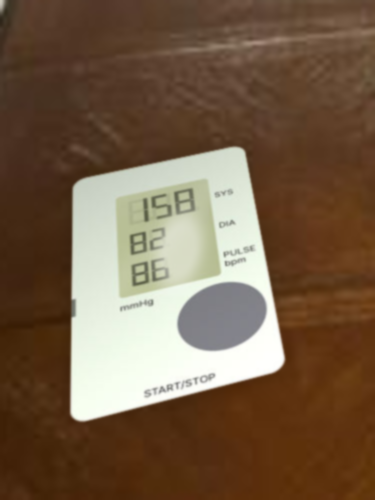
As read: 158 mmHg
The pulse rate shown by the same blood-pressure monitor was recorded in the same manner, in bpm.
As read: 86 bpm
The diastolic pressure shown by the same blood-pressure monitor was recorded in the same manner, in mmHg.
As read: 82 mmHg
